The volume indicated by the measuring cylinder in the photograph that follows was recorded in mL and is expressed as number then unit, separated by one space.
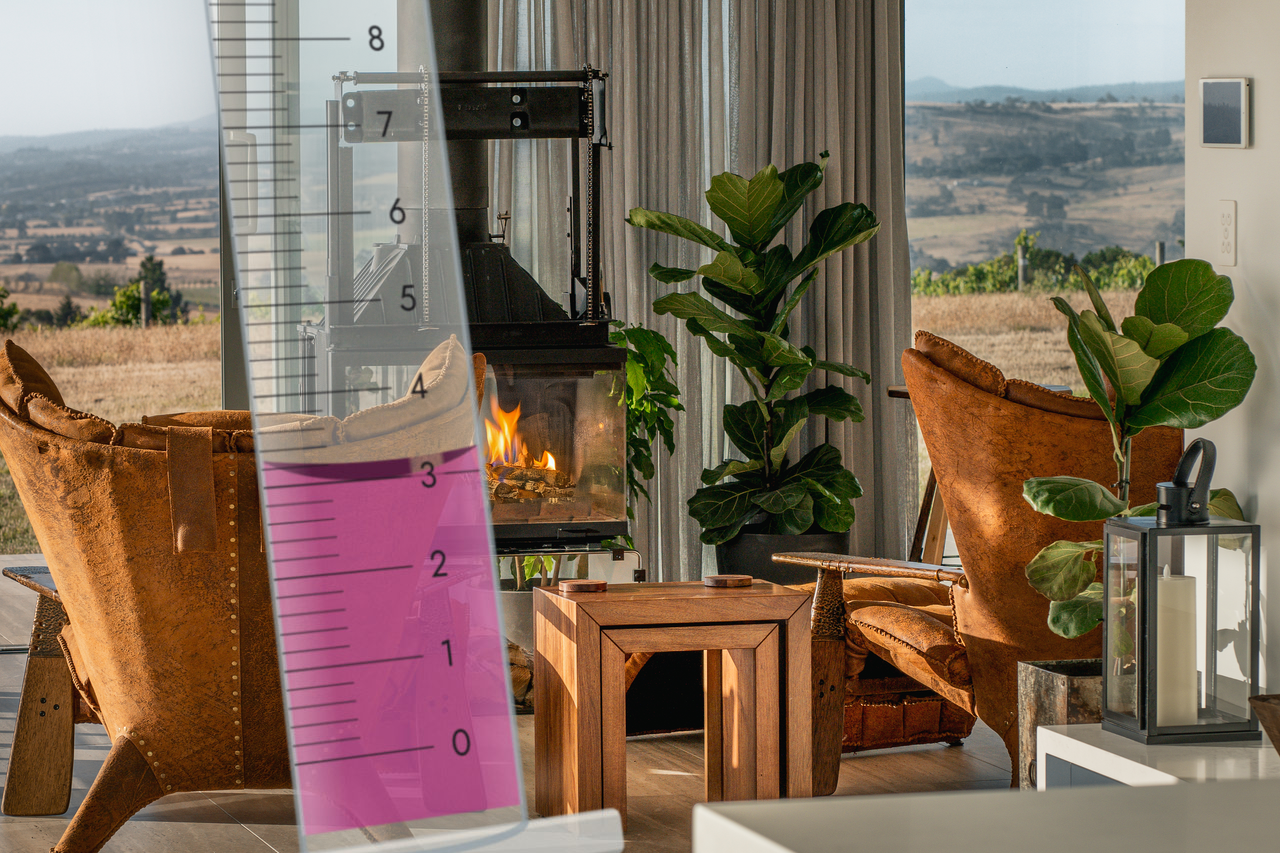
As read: 3 mL
